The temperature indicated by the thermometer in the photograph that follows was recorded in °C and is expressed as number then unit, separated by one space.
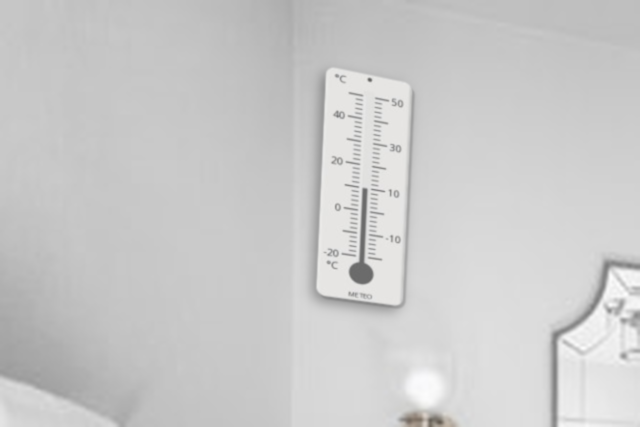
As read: 10 °C
